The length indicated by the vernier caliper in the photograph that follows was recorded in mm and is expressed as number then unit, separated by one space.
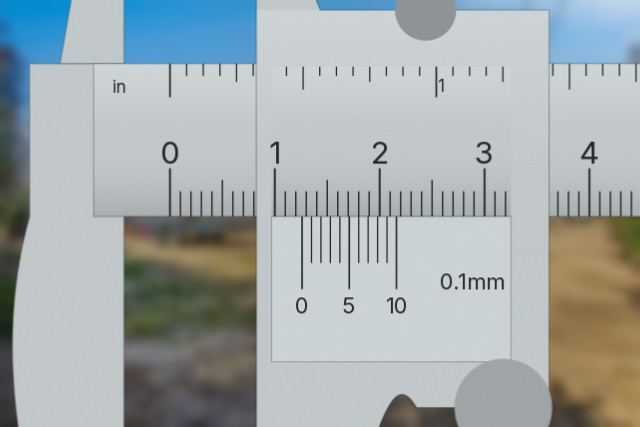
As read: 12.6 mm
